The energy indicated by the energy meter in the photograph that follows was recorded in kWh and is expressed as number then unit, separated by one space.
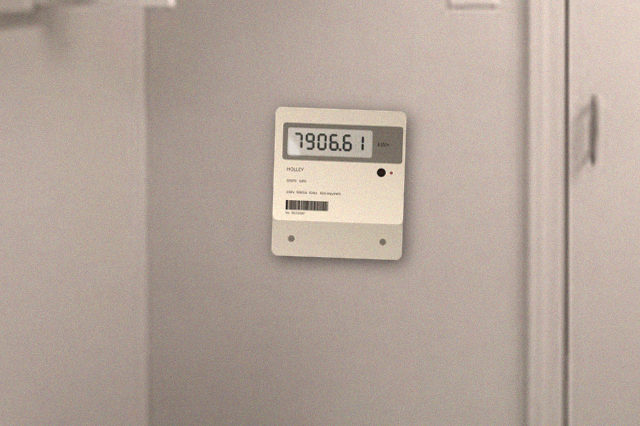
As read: 7906.61 kWh
